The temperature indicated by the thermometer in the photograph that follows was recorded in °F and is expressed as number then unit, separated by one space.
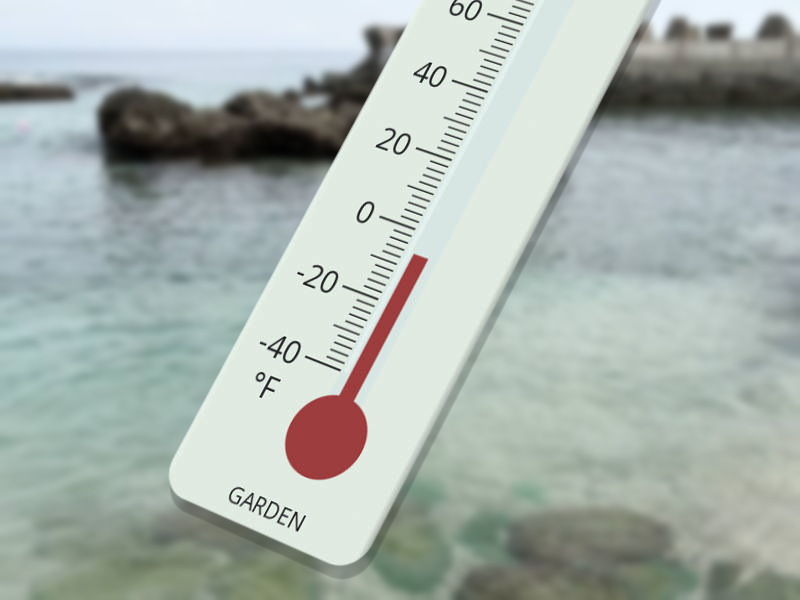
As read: -6 °F
